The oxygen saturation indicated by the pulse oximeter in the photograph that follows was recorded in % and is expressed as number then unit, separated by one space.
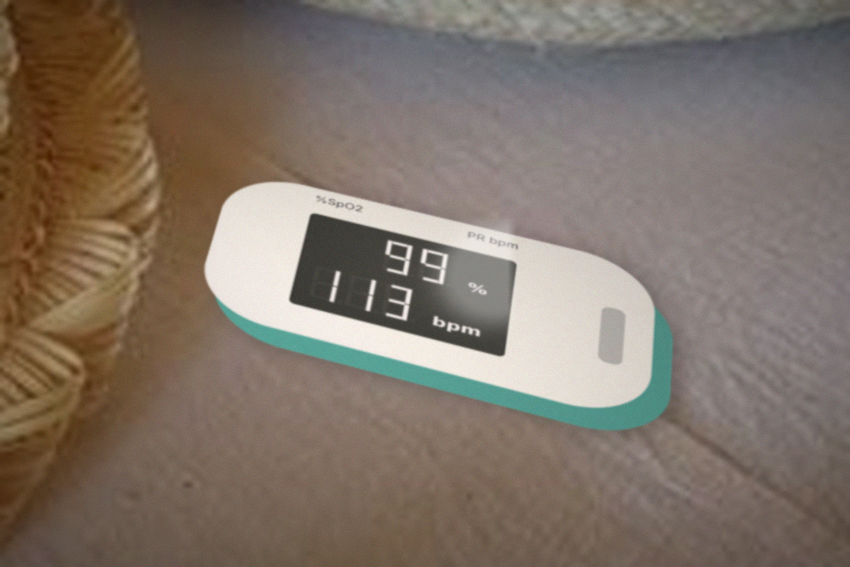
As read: 99 %
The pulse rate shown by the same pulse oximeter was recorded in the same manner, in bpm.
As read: 113 bpm
